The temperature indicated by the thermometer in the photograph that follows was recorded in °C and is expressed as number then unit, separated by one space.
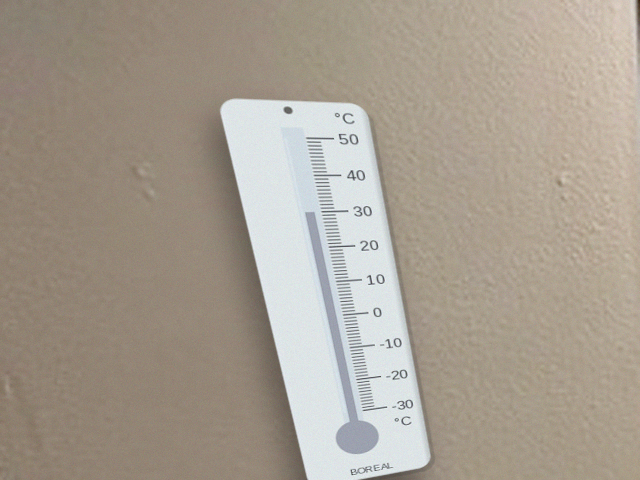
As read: 30 °C
